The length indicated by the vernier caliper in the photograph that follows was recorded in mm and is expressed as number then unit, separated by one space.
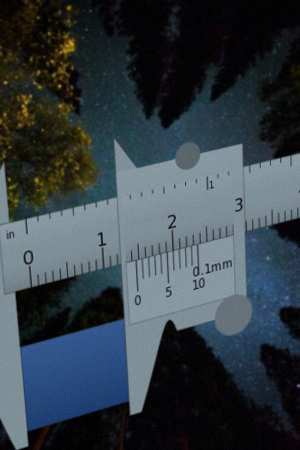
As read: 14.6 mm
